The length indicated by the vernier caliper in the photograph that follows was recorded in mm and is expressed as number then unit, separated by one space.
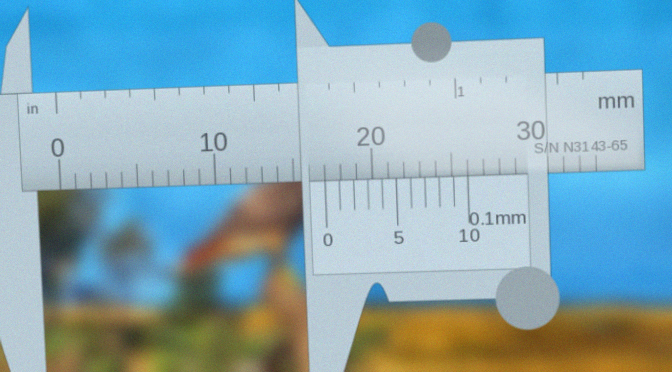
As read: 17.0 mm
